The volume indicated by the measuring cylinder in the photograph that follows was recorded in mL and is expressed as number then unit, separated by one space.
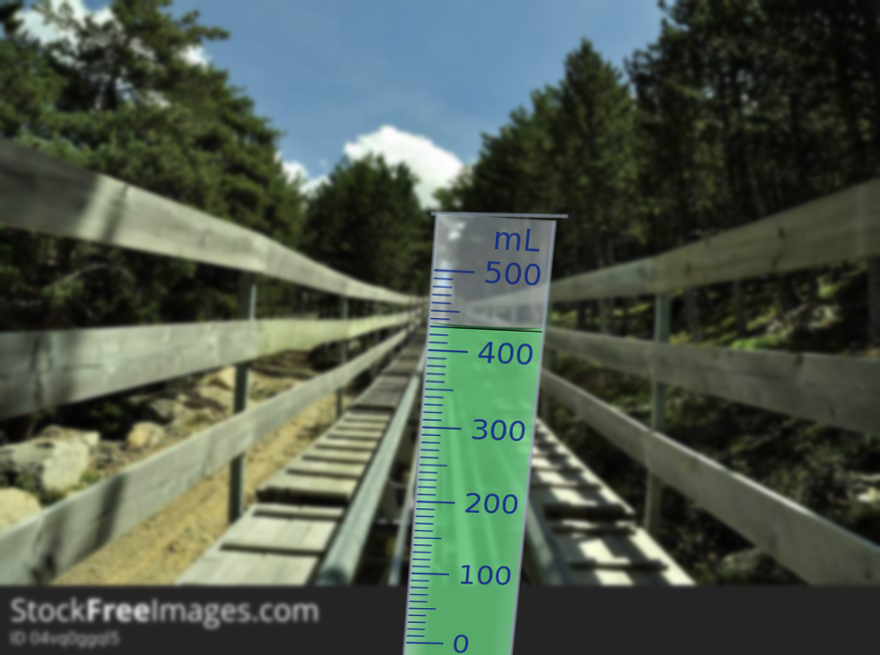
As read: 430 mL
